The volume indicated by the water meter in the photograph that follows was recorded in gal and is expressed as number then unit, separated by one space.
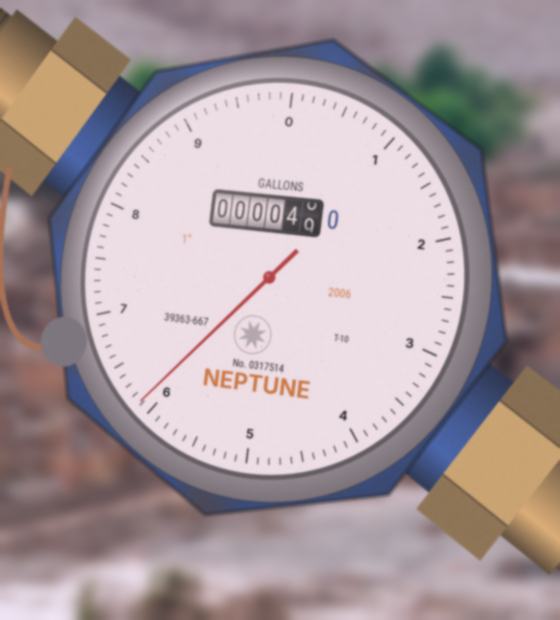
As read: 486.1 gal
